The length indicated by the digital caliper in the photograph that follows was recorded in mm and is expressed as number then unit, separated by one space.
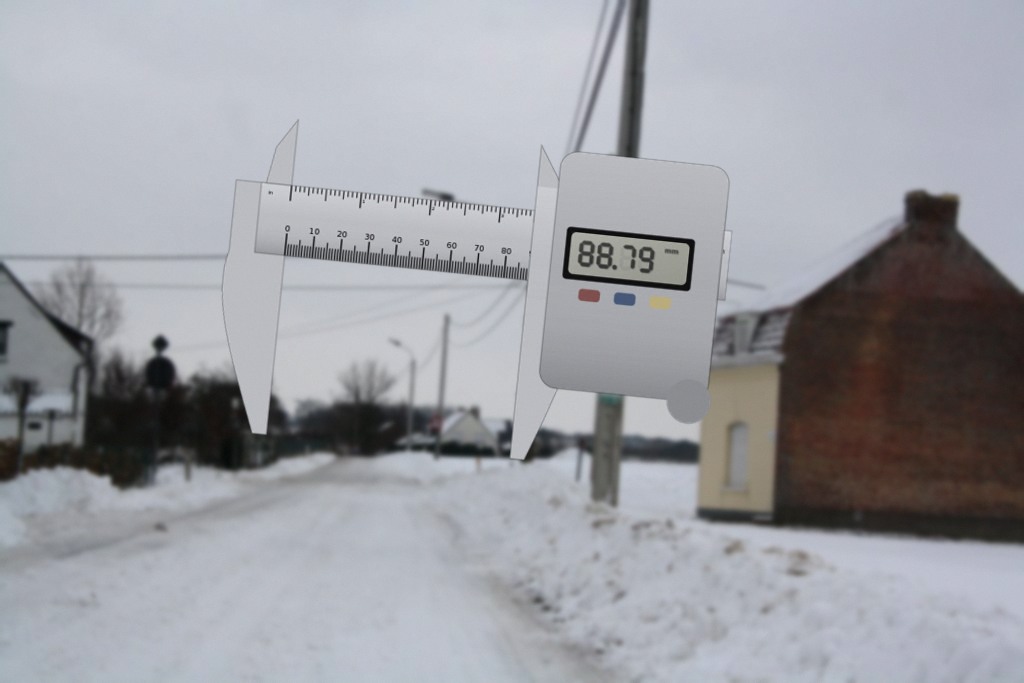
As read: 88.79 mm
